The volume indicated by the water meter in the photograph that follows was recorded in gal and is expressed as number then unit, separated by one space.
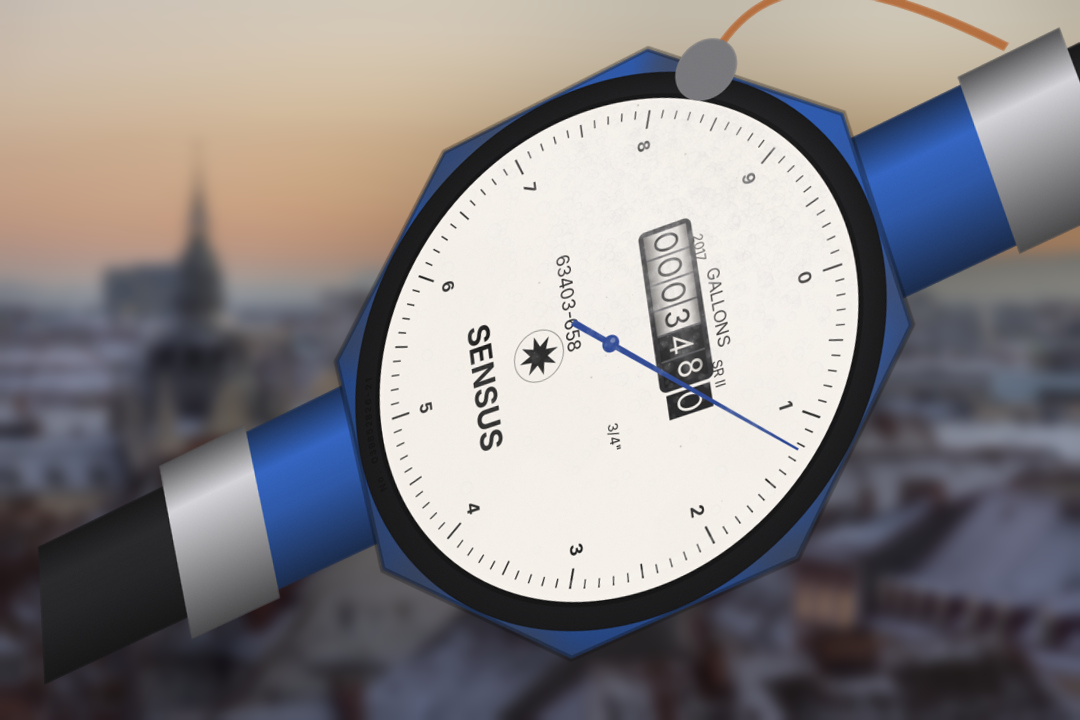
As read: 3481.2 gal
